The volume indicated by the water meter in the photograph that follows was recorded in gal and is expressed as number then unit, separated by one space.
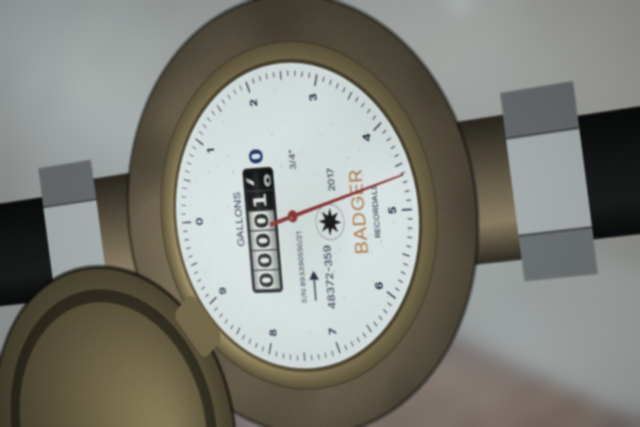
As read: 174.6 gal
